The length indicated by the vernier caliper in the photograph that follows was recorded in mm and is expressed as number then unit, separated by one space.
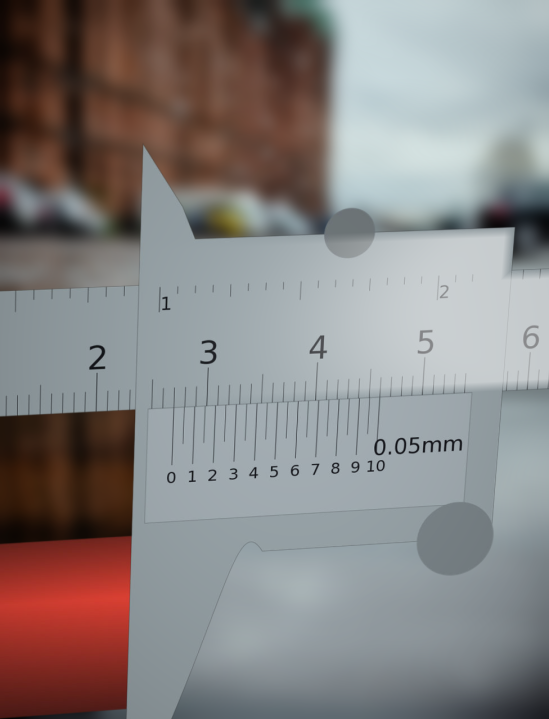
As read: 27.0 mm
